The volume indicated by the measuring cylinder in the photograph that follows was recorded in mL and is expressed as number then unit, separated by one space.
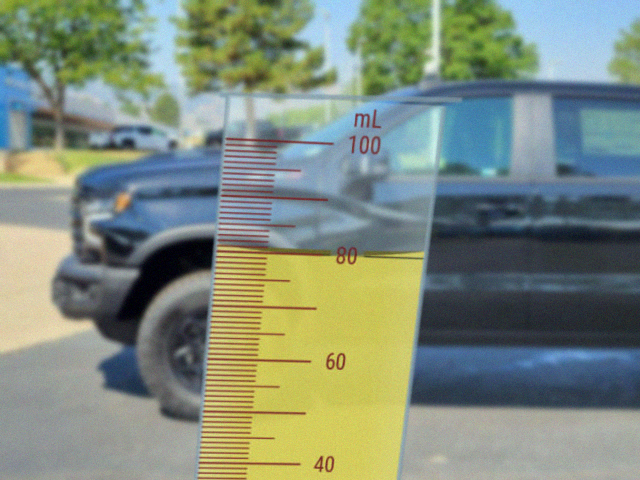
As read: 80 mL
